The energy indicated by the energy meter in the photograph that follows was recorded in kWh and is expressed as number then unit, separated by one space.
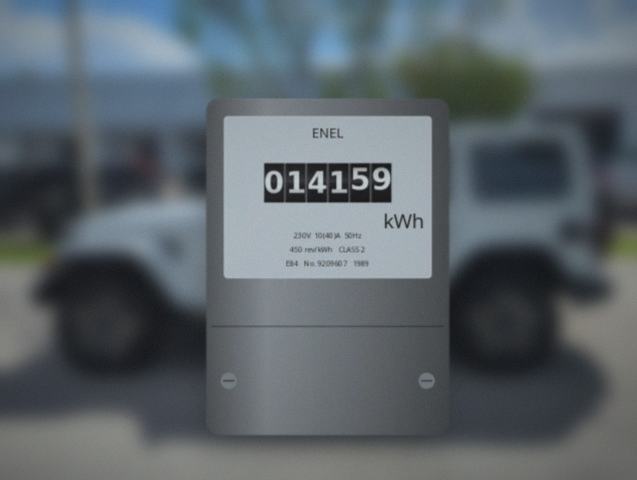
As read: 14159 kWh
